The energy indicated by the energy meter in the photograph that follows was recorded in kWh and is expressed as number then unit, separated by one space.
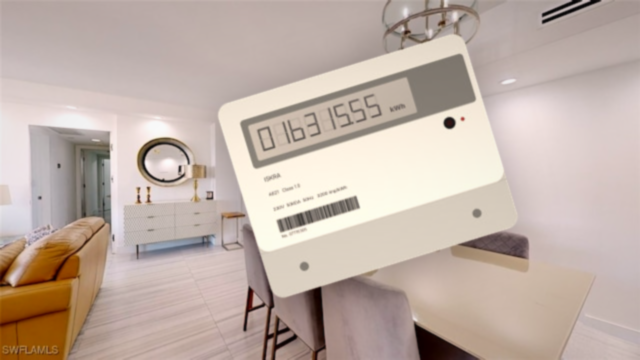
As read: 16315.55 kWh
